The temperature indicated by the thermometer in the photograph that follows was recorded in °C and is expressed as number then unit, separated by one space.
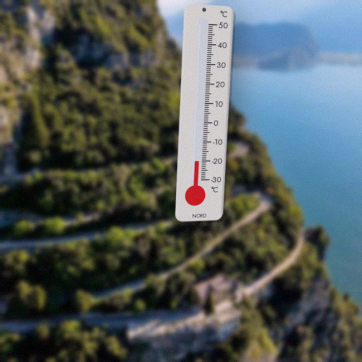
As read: -20 °C
